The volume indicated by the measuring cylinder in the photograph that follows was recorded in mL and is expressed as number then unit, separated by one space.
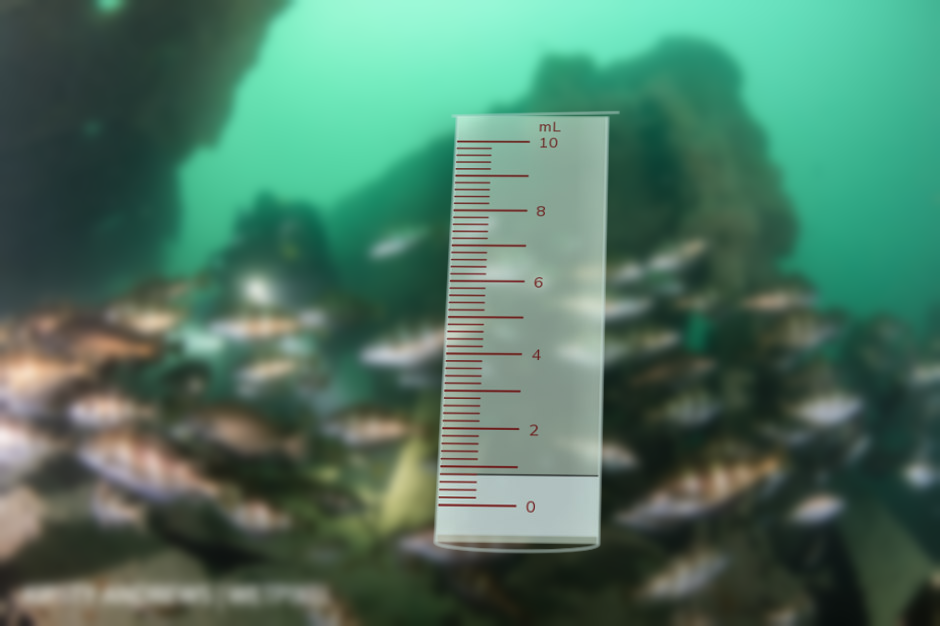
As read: 0.8 mL
